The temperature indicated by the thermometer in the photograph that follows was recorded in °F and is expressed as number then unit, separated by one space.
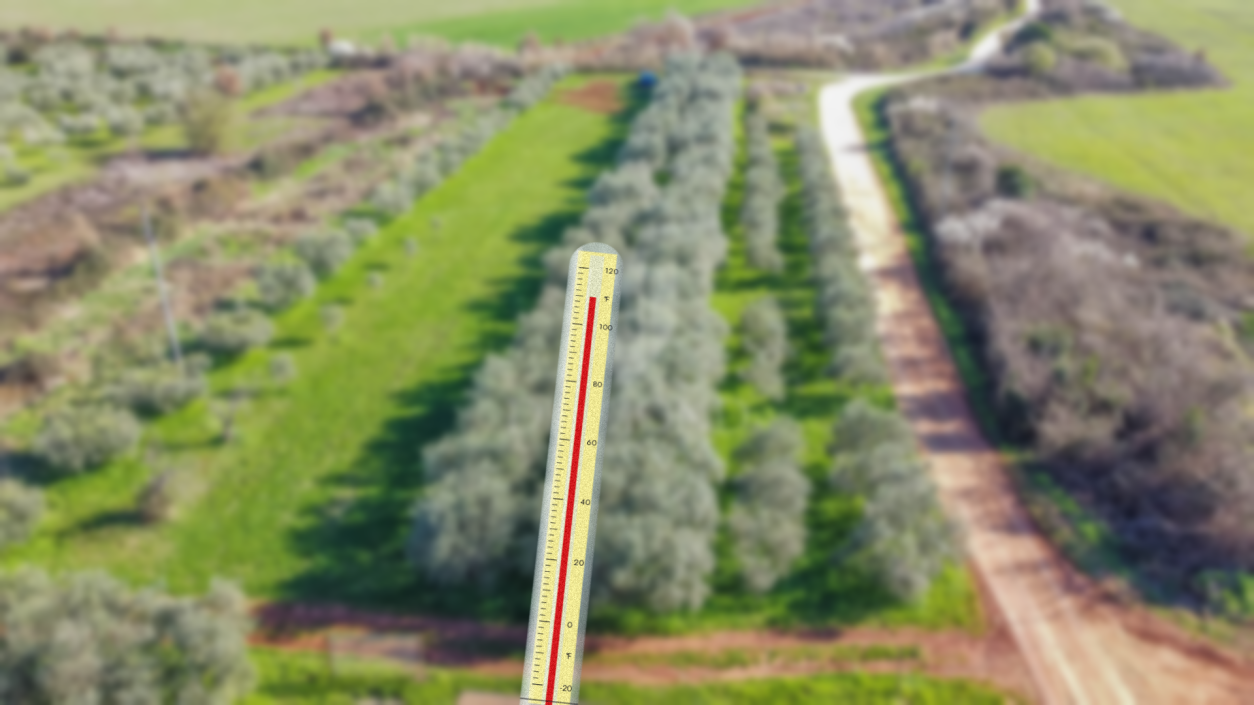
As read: 110 °F
